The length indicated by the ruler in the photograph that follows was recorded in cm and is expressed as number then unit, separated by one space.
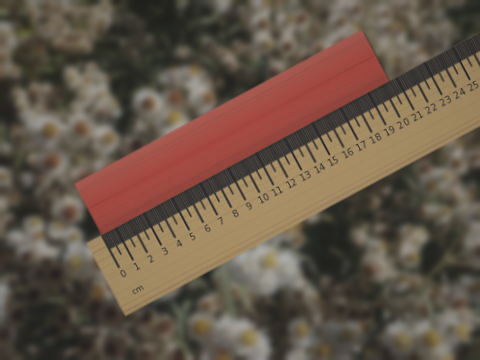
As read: 20.5 cm
